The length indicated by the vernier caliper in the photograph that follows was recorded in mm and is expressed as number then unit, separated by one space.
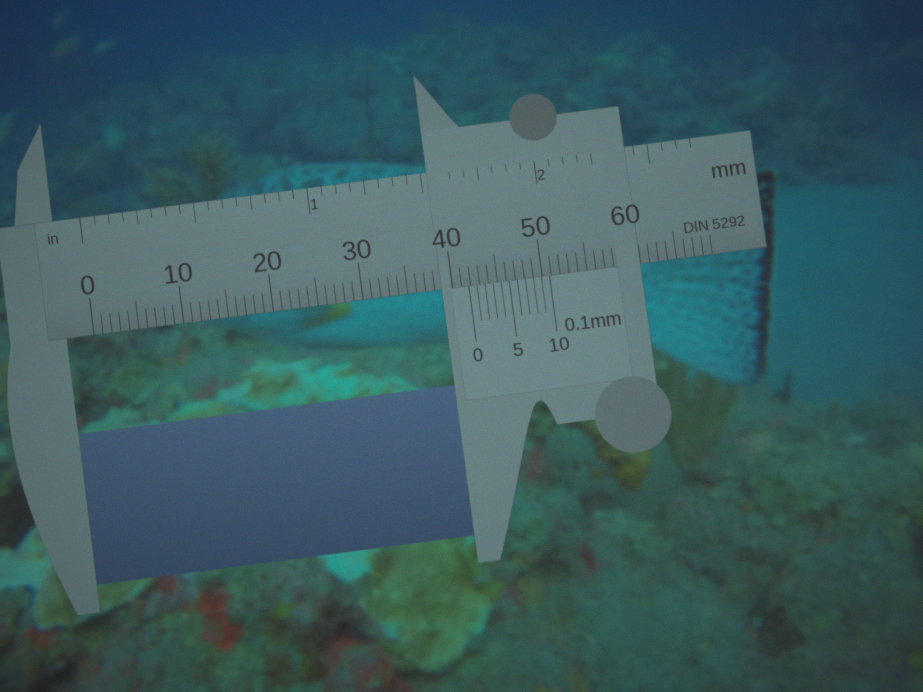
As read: 41.8 mm
